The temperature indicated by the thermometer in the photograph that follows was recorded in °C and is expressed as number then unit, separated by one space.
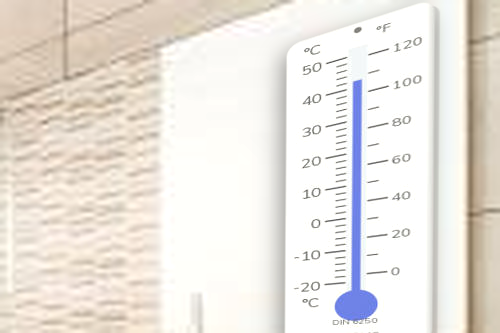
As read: 42 °C
